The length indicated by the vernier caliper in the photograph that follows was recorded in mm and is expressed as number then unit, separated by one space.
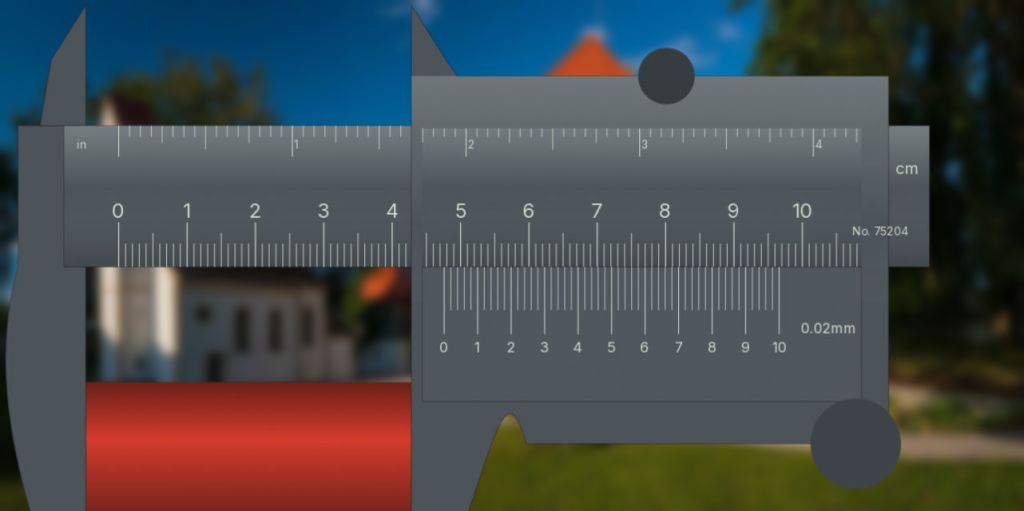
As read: 47.6 mm
